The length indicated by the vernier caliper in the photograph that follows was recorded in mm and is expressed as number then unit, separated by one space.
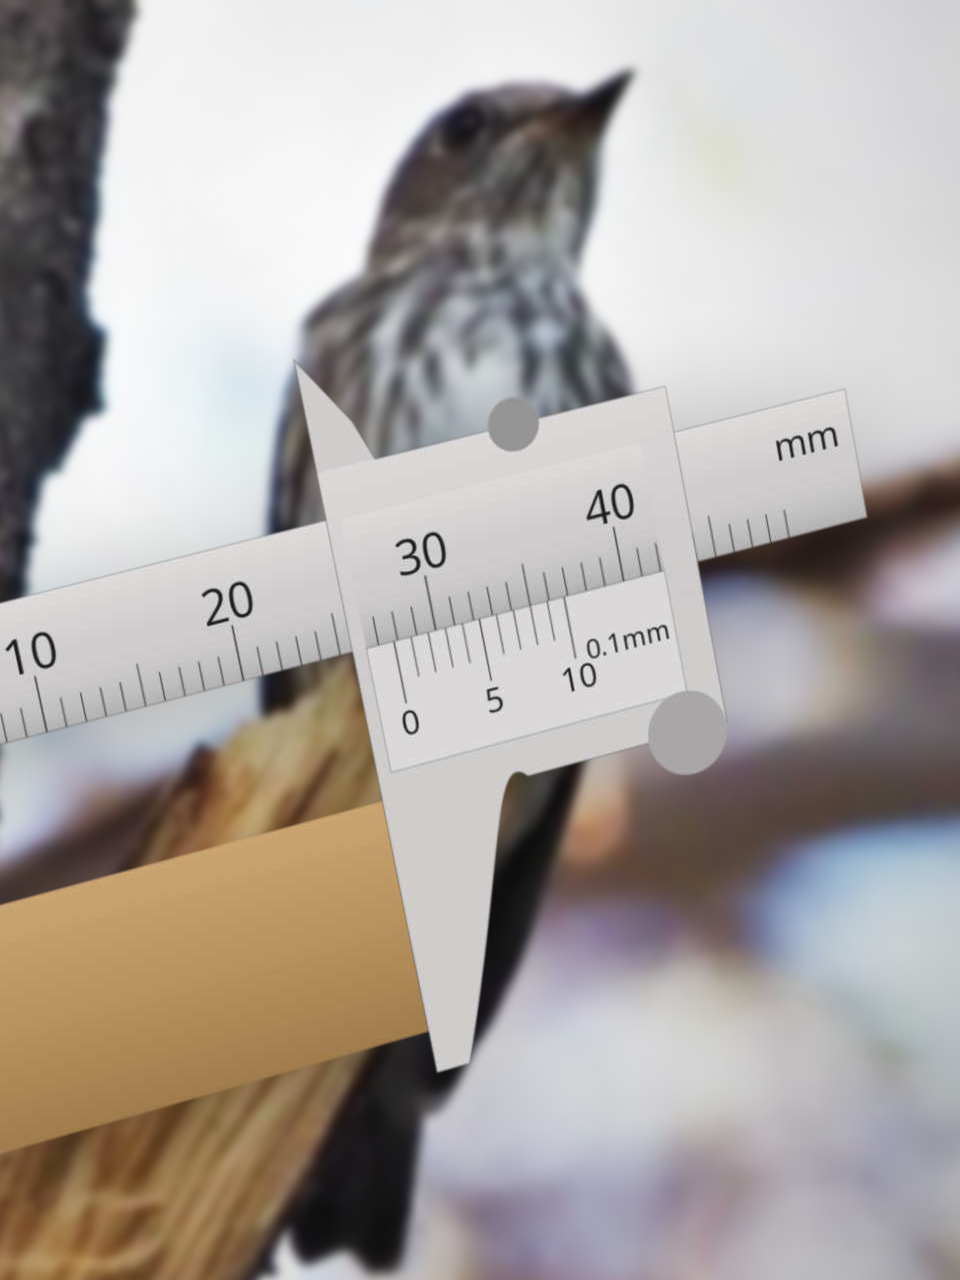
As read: 27.8 mm
